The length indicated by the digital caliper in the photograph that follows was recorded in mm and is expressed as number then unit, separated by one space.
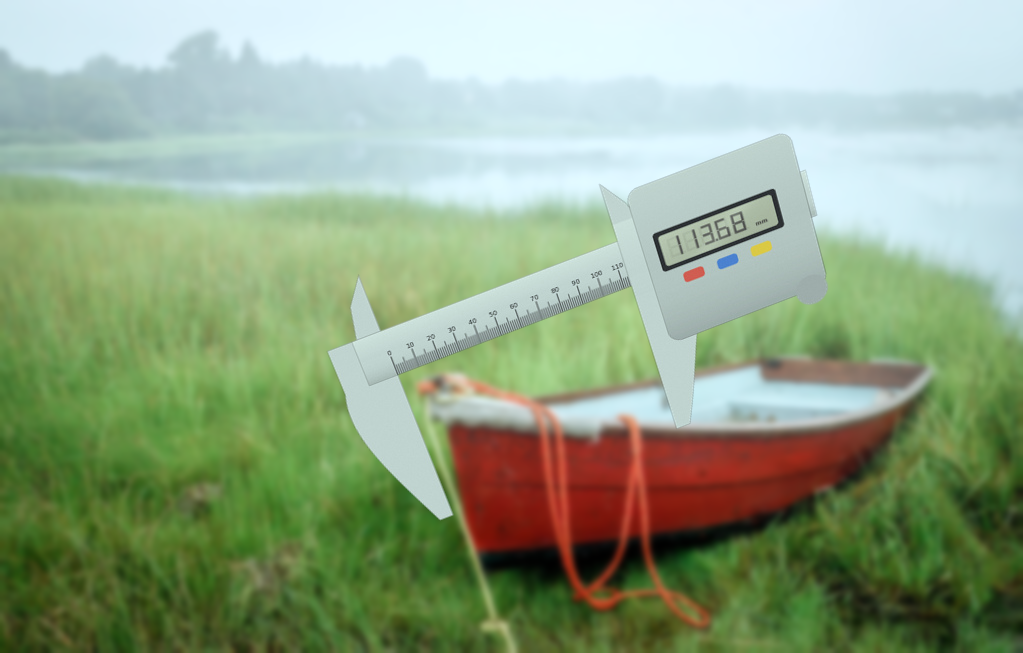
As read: 113.68 mm
